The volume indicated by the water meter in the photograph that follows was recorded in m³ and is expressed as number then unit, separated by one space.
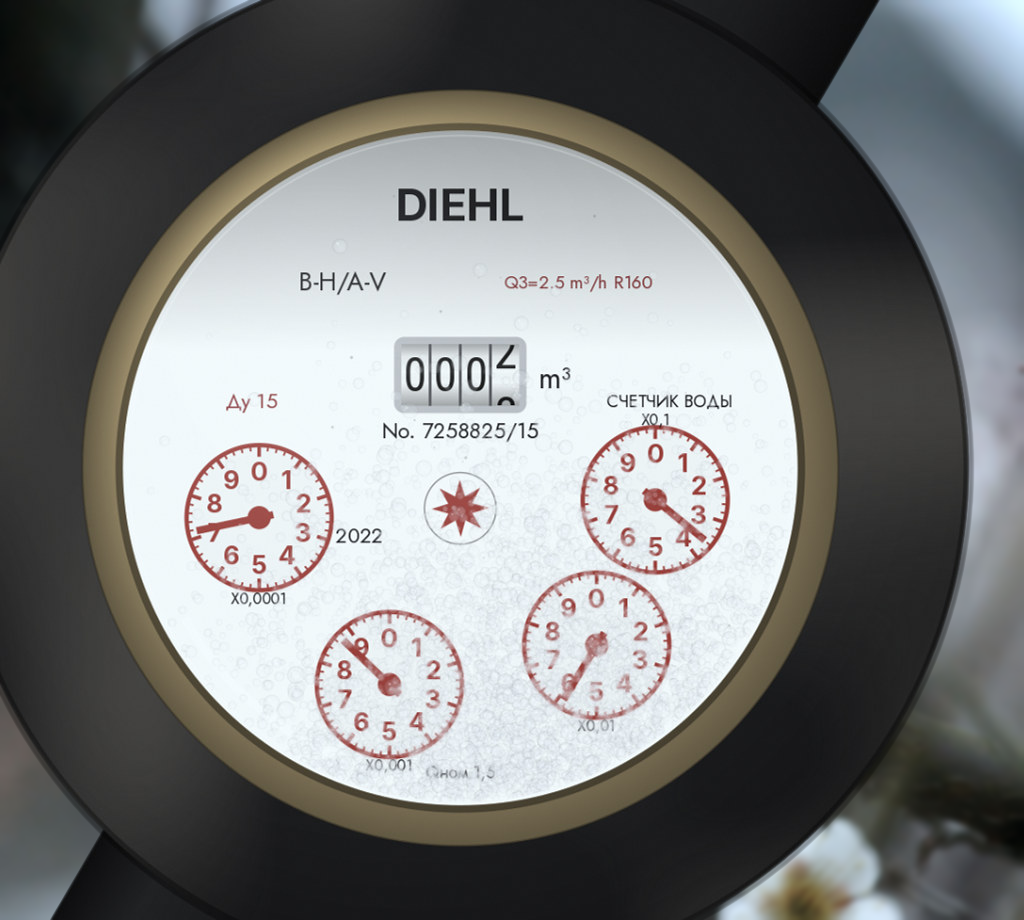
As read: 2.3587 m³
